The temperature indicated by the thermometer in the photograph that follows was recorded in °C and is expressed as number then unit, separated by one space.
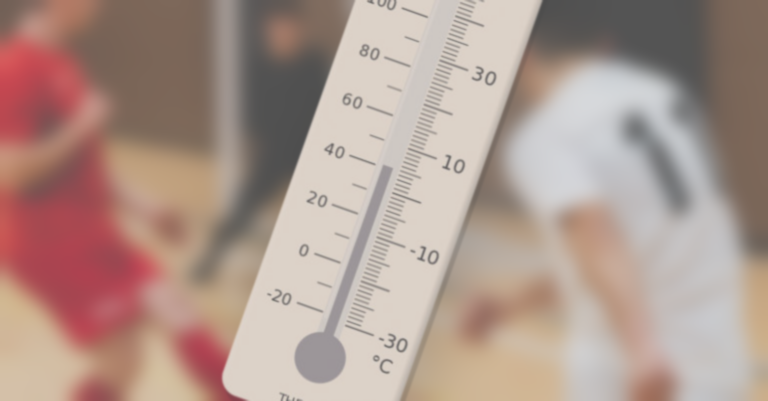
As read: 5 °C
